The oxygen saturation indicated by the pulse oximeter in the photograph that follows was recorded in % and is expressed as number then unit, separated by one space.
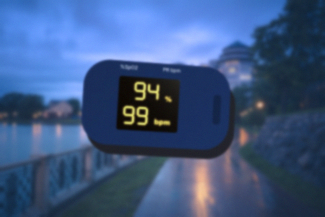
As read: 94 %
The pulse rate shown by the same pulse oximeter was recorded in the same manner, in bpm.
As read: 99 bpm
